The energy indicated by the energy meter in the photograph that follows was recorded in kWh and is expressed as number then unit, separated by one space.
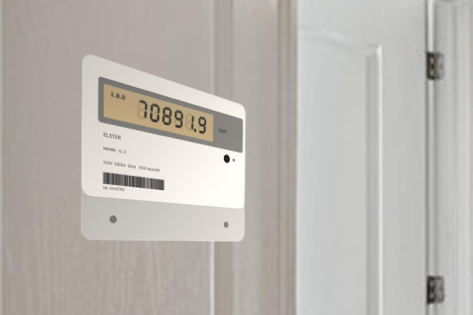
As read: 70891.9 kWh
